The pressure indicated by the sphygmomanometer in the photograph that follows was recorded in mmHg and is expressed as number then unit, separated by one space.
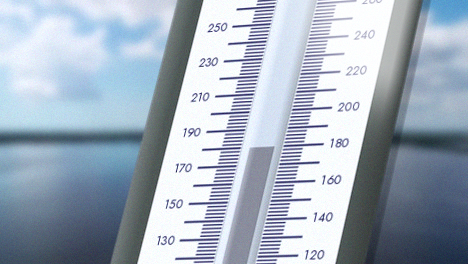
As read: 180 mmHg
